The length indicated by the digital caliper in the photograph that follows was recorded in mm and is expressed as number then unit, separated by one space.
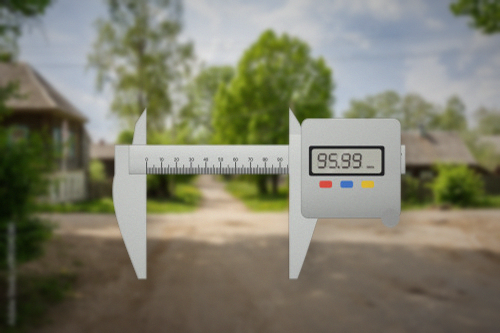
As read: 95.99 mm
